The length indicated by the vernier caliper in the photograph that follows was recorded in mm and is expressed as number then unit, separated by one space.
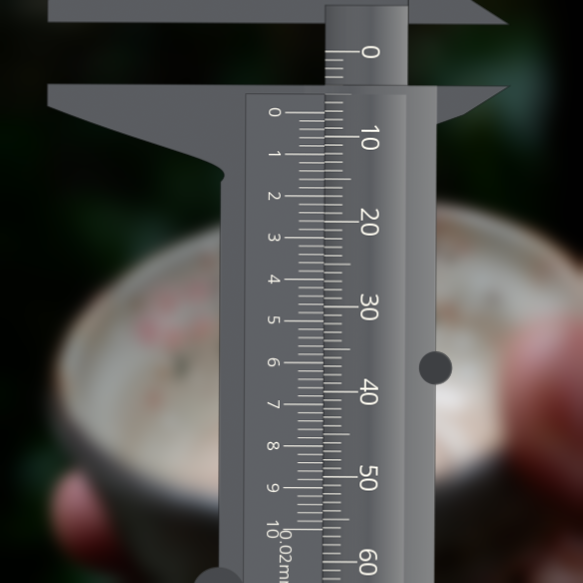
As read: 7.2 mm
